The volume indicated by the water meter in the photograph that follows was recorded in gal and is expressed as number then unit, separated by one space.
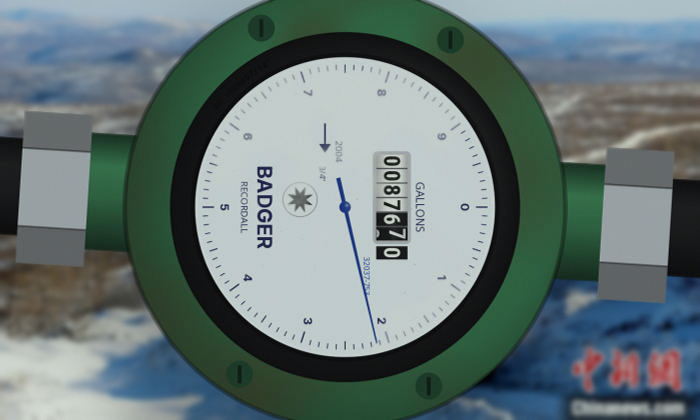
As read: 87672.1 gal
